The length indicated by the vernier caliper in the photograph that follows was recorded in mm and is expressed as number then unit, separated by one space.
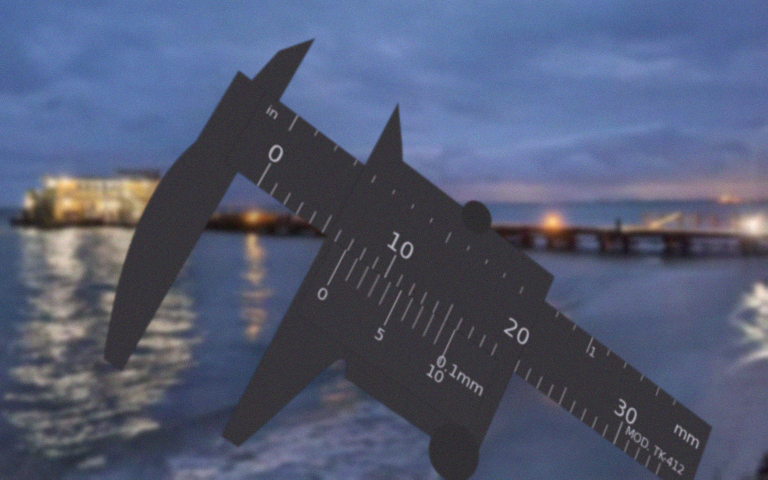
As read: 6.9 mm
